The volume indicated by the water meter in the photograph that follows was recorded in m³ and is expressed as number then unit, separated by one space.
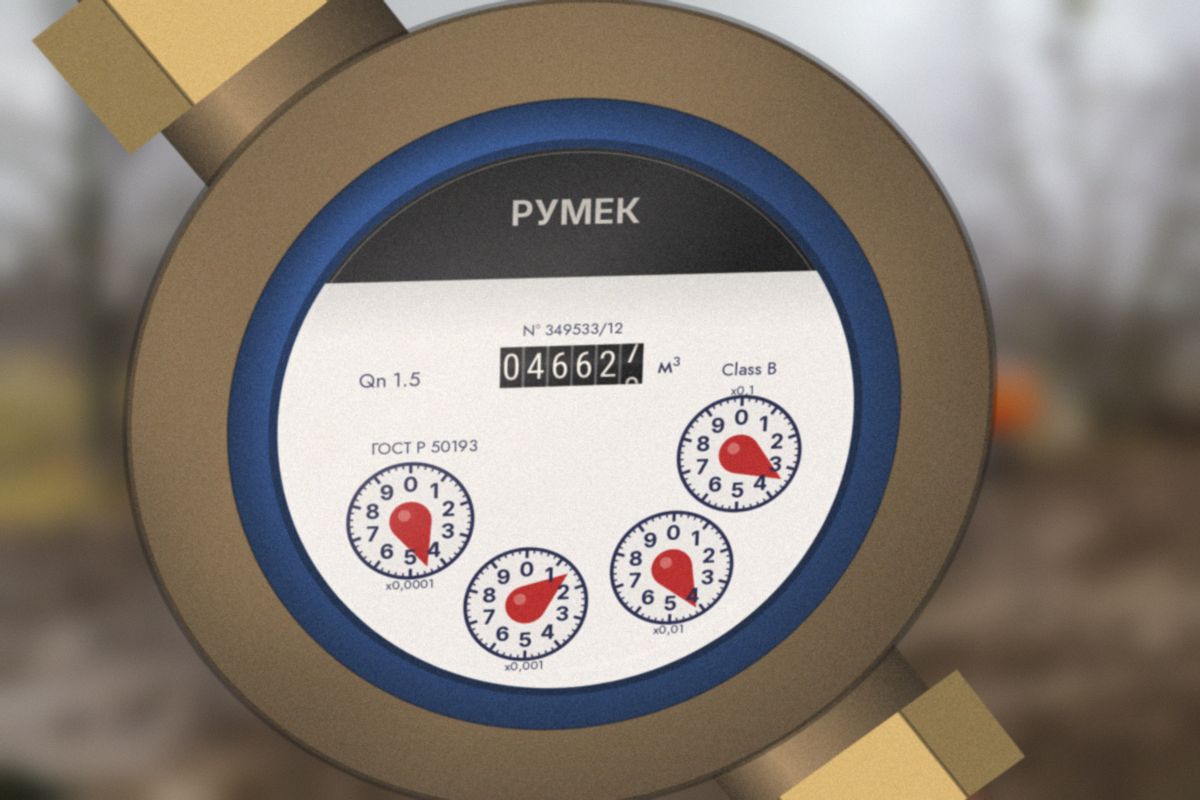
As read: 46627.3414 m³
